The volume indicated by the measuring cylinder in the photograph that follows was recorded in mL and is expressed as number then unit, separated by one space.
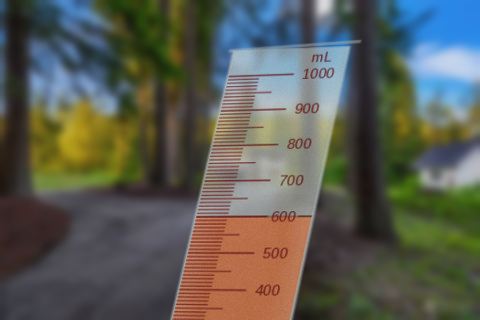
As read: 600 mL
